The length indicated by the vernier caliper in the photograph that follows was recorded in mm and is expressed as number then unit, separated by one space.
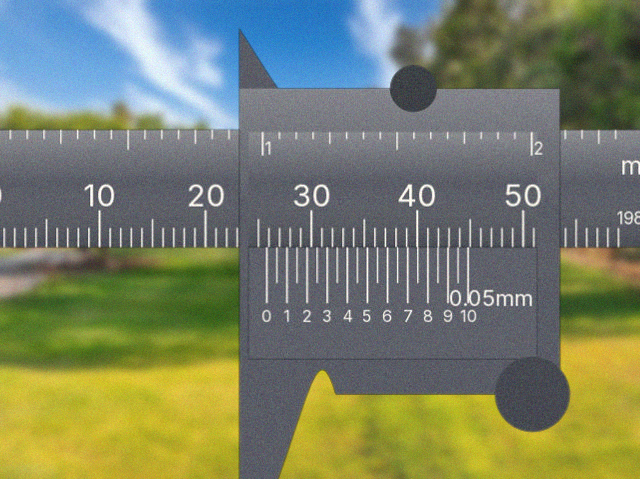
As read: 25.8 mm
